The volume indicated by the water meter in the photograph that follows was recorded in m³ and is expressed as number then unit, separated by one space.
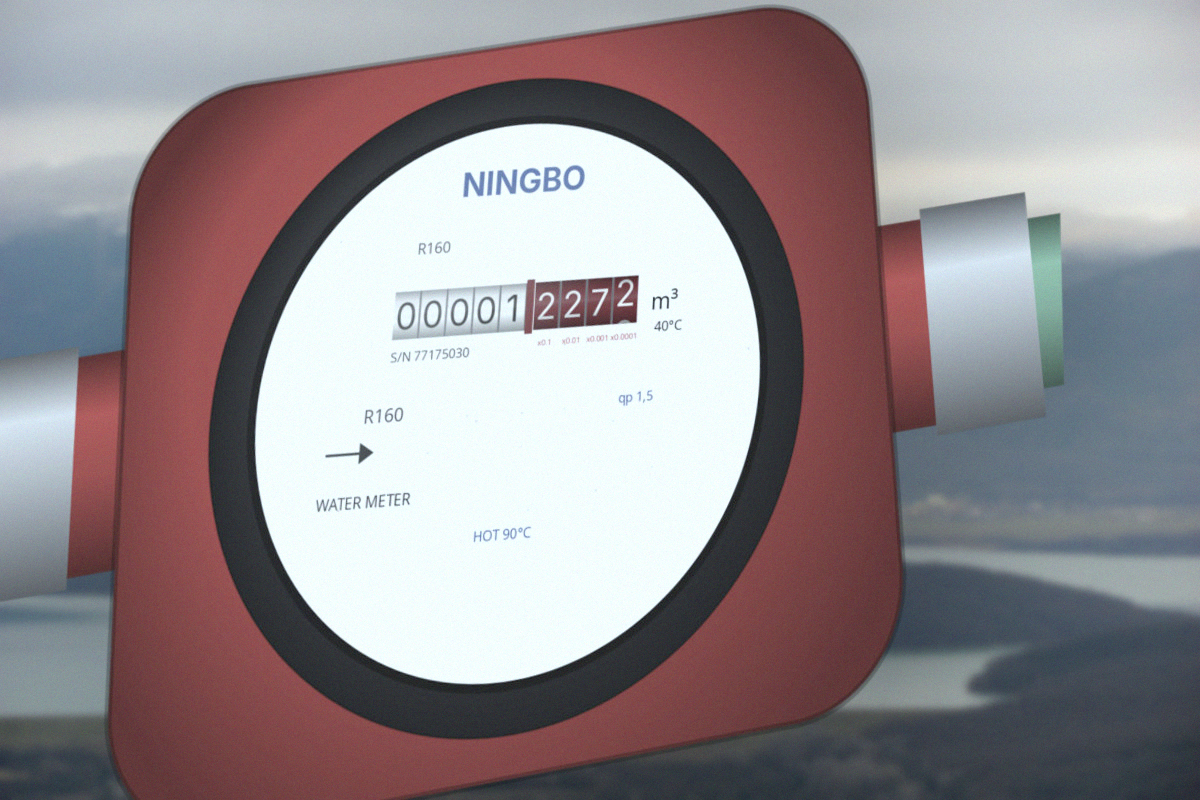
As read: 1.2272 m³
